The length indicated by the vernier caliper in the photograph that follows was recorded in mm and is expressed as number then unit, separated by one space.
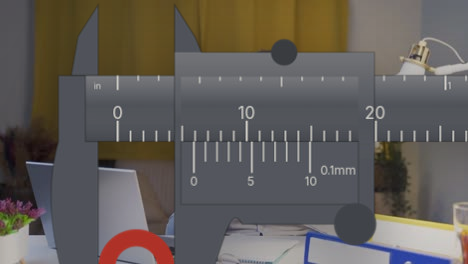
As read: 5.9 mm
